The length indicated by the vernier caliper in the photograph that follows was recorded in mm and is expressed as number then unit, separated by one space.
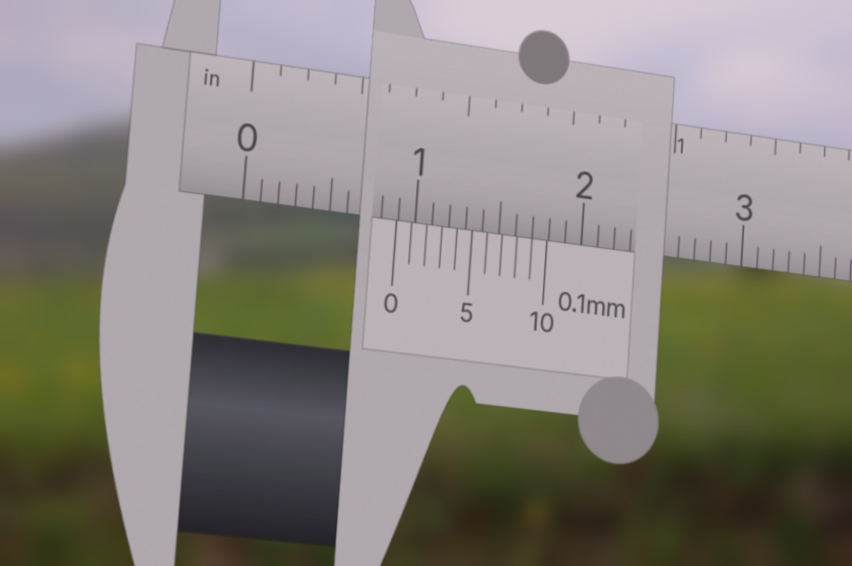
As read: 8.9 mm
